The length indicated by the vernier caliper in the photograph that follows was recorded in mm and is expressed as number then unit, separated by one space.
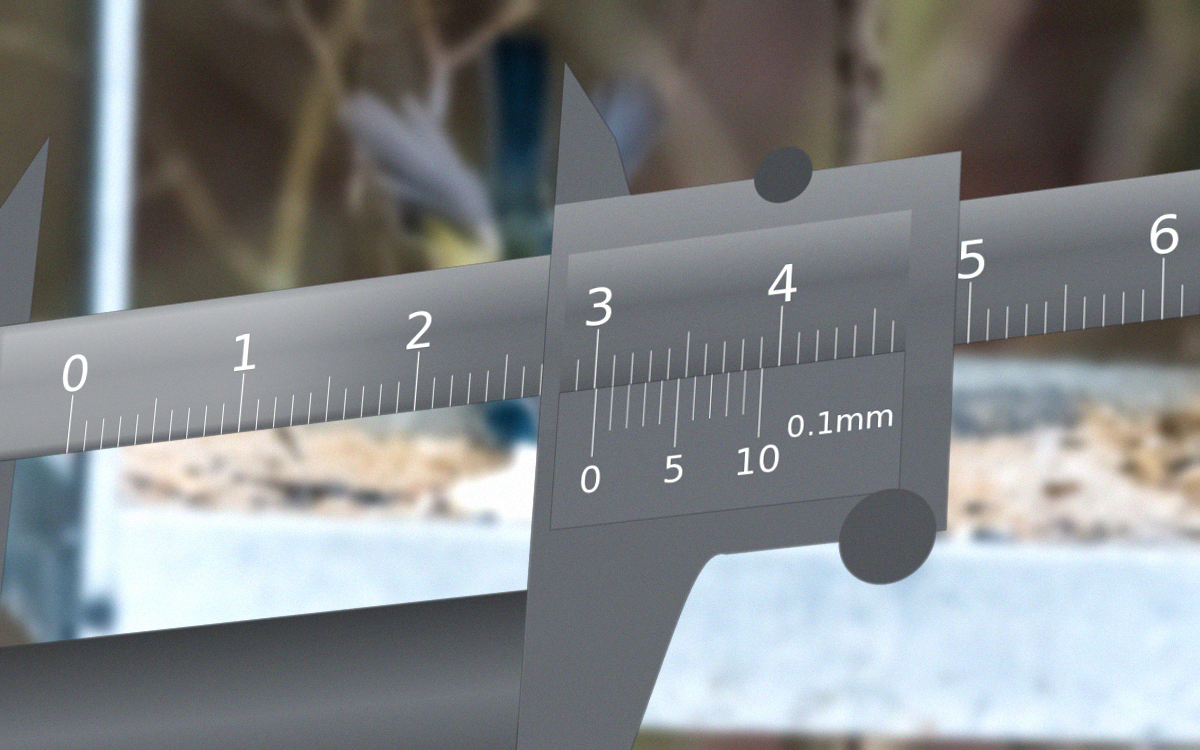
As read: 30.1 mm
